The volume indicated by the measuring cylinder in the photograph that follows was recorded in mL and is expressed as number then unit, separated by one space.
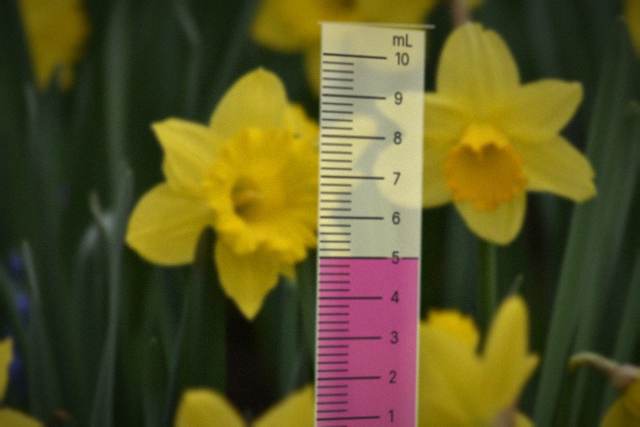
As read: 5 mL
